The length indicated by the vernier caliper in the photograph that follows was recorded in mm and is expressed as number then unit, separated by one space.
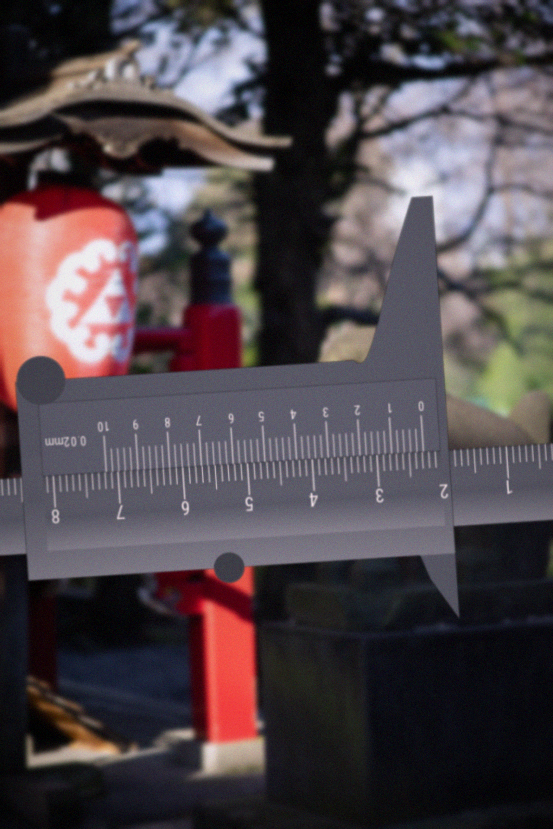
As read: 22.8 mm
